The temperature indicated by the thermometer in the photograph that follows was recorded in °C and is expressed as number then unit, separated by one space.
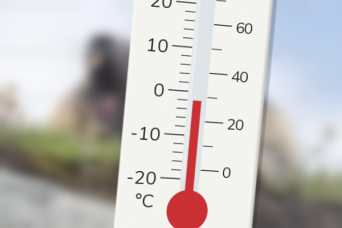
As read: -2 °C
